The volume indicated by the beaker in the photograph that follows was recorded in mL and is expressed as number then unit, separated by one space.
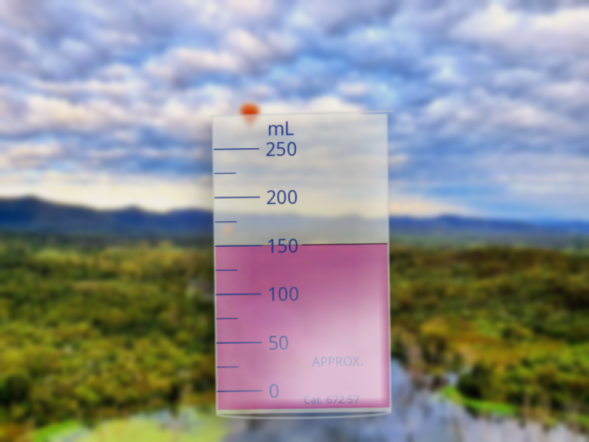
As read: 150 mL
